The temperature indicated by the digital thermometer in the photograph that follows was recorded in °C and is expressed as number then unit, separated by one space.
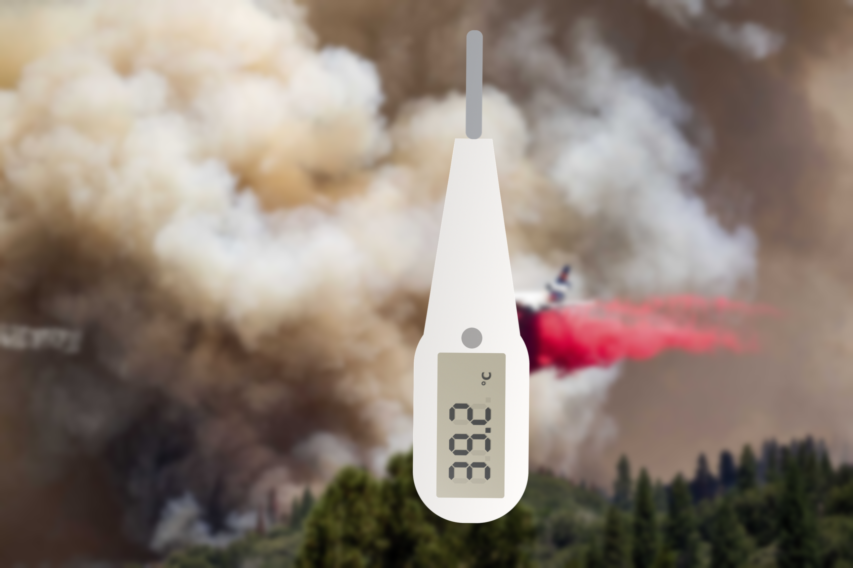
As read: 39.2 °C
